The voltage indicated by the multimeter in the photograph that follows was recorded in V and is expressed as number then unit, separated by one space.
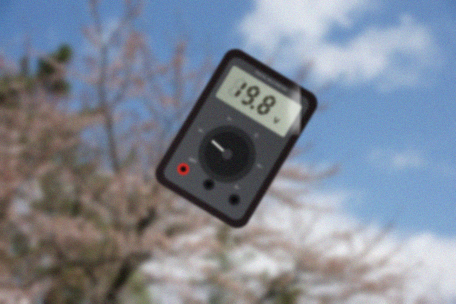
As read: 19.8 V
